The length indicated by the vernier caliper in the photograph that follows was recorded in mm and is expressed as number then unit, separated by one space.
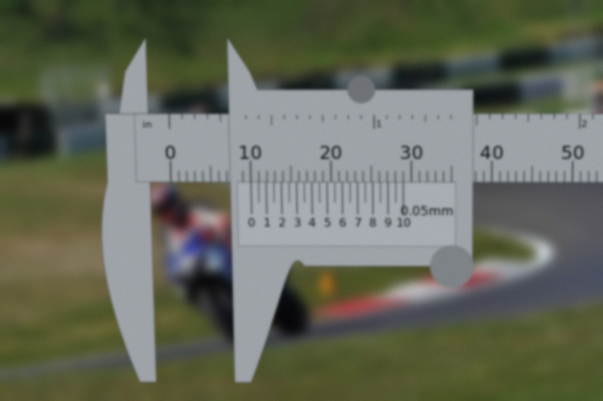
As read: 10.0 mm
